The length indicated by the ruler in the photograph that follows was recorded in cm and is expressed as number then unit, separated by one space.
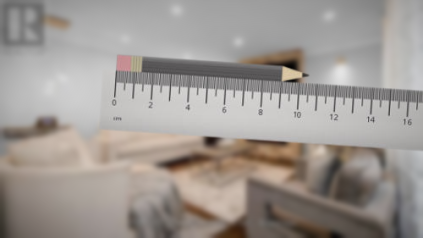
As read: 10.5 cm
